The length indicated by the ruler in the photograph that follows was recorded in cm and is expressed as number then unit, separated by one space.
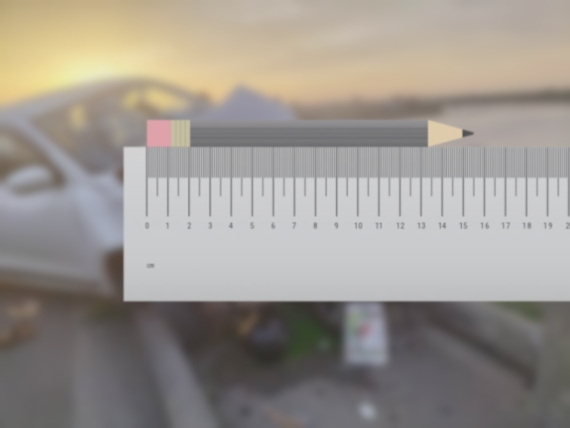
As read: 15.5 cm
